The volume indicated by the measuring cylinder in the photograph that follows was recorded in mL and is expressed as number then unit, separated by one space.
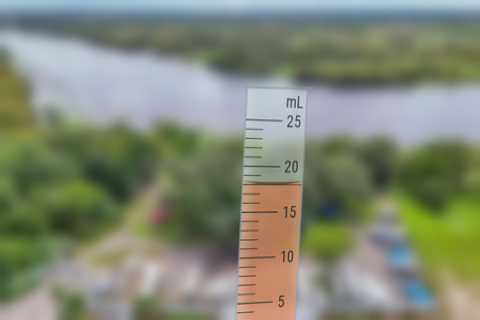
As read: 18 mL
